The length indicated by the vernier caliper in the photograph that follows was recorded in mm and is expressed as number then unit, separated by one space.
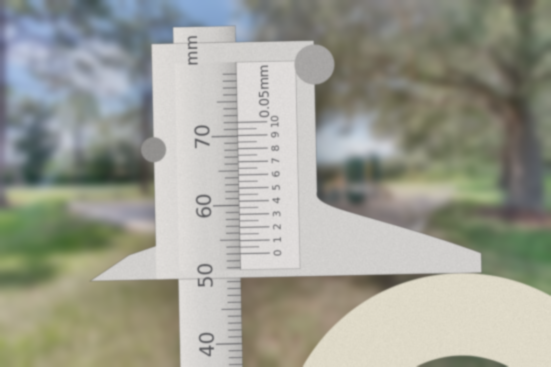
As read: 53.0 mm
